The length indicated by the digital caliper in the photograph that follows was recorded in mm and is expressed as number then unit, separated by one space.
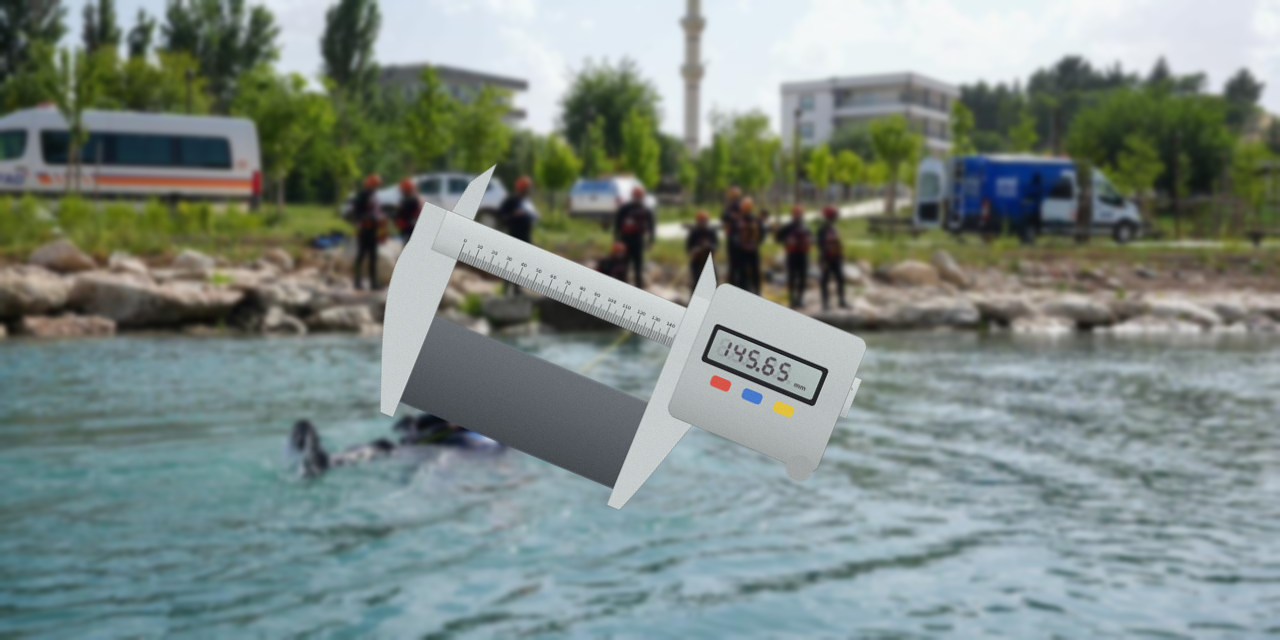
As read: 145.65 mm
